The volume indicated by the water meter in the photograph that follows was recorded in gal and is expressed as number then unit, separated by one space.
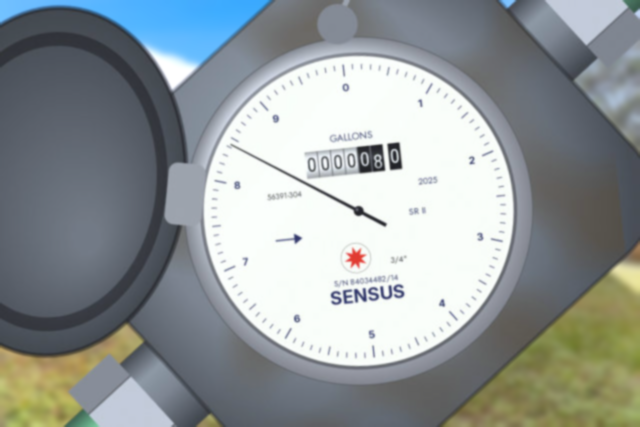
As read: 78.4 gal
